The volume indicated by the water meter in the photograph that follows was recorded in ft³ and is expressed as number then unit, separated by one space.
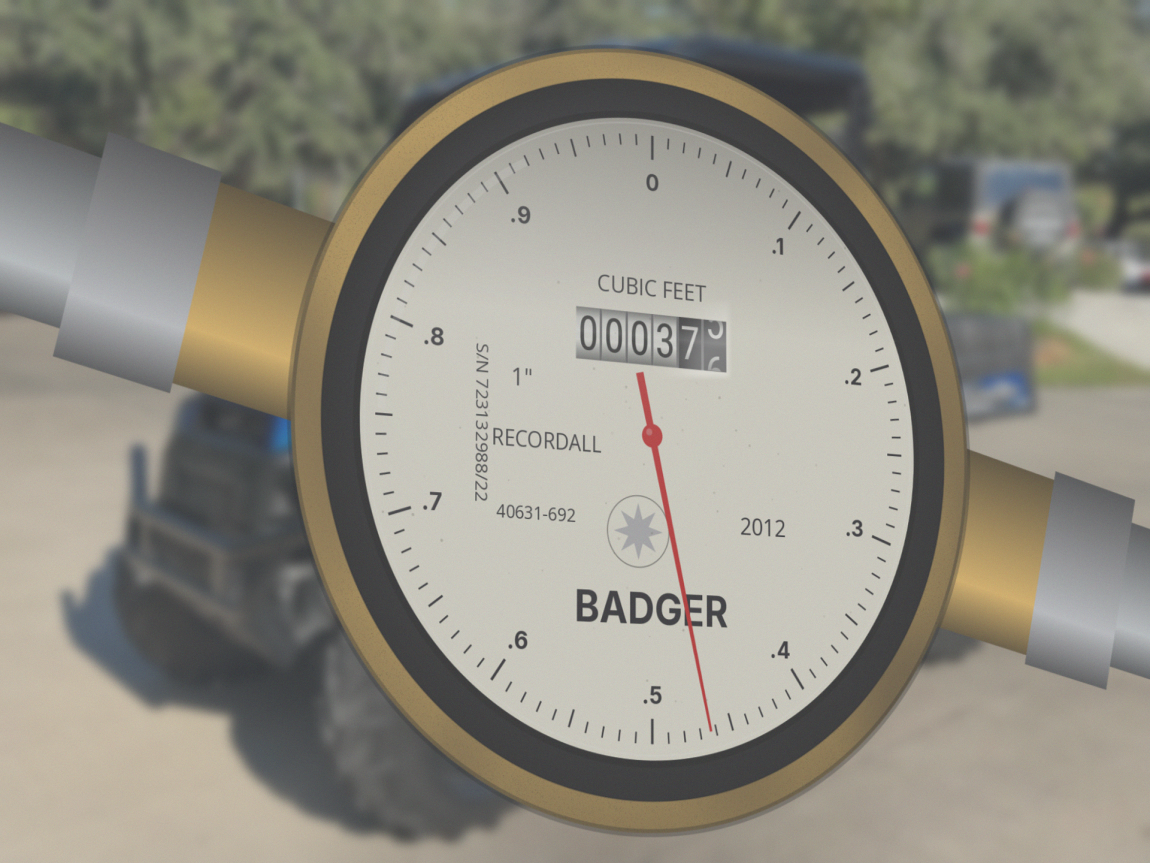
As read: 375.46 ft³
